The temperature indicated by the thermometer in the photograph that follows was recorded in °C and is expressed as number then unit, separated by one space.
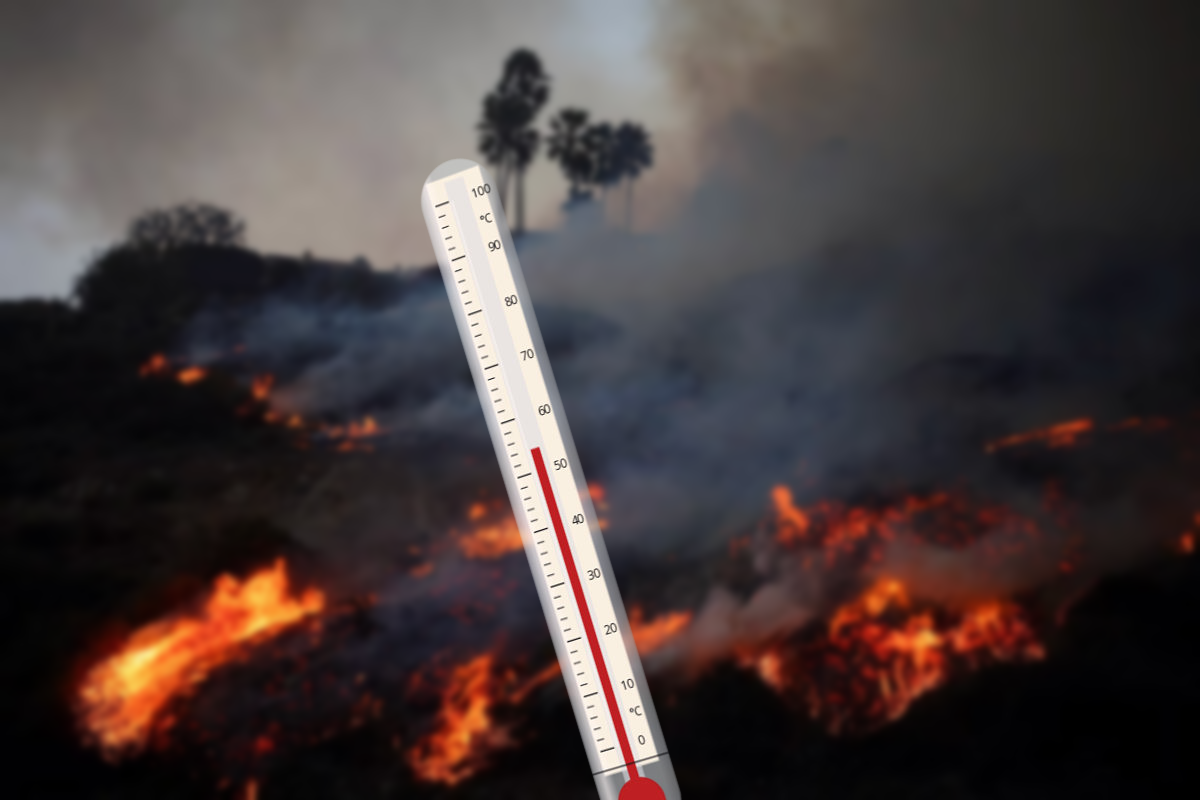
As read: 54 °C
